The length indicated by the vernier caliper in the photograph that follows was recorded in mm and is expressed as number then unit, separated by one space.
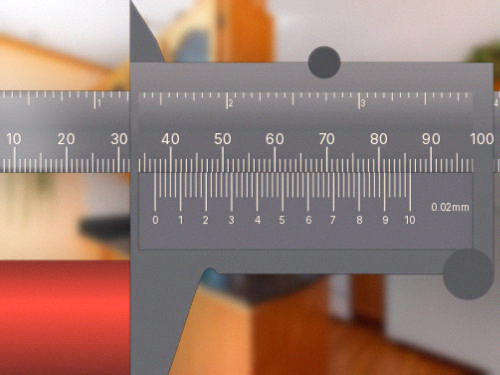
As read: 37.0 mm
